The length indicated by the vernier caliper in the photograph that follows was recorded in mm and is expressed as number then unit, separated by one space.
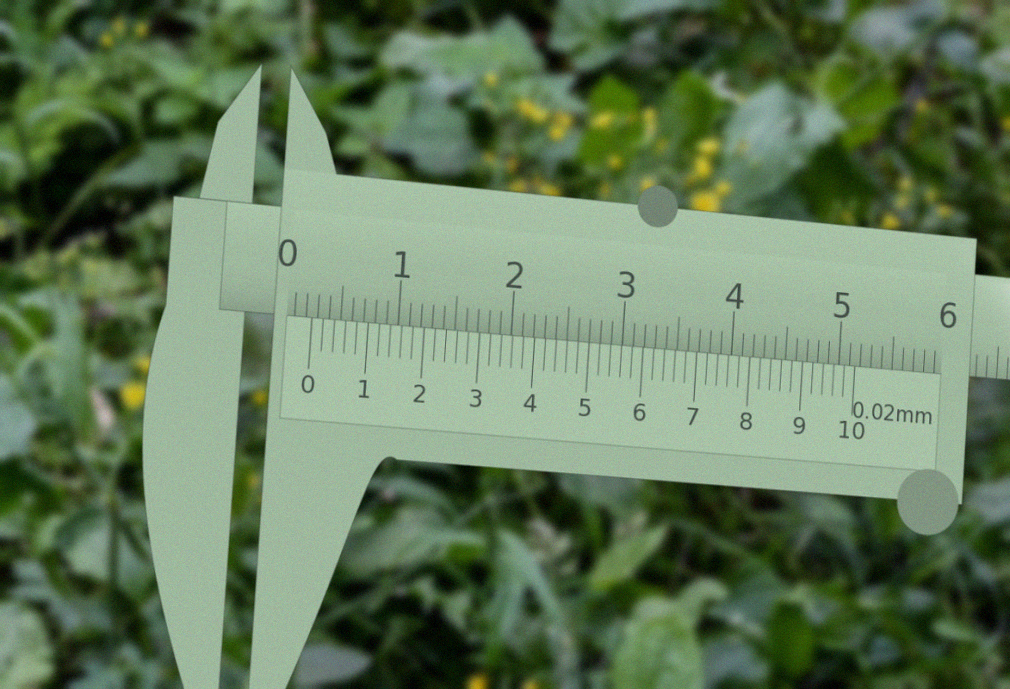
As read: 2.5 mm
